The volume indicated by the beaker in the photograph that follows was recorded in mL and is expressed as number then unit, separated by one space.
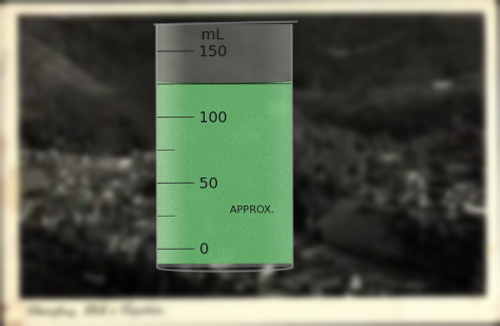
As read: 125 mL
